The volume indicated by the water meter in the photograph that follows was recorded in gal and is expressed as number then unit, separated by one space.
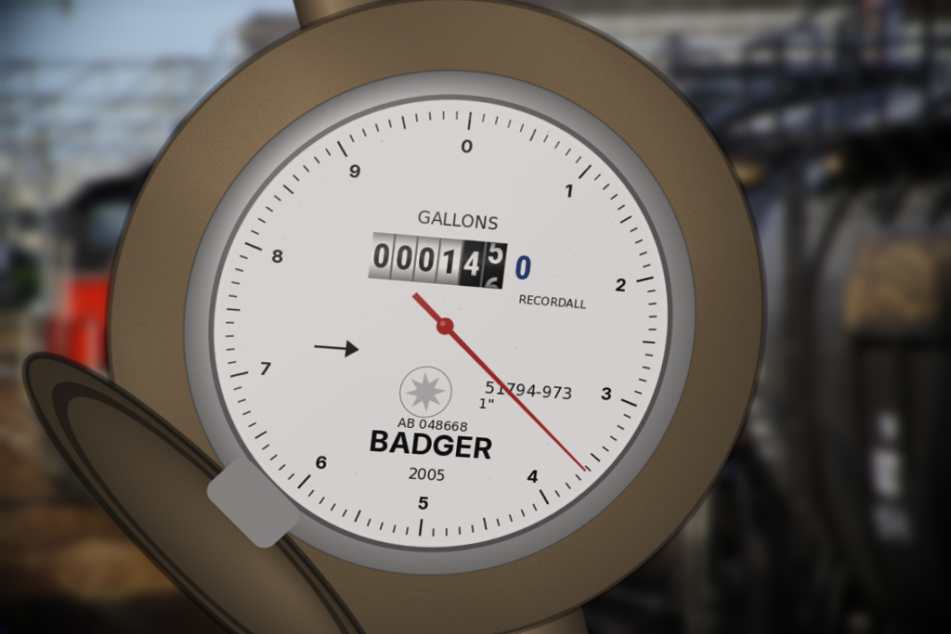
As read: 1453.6 gal
